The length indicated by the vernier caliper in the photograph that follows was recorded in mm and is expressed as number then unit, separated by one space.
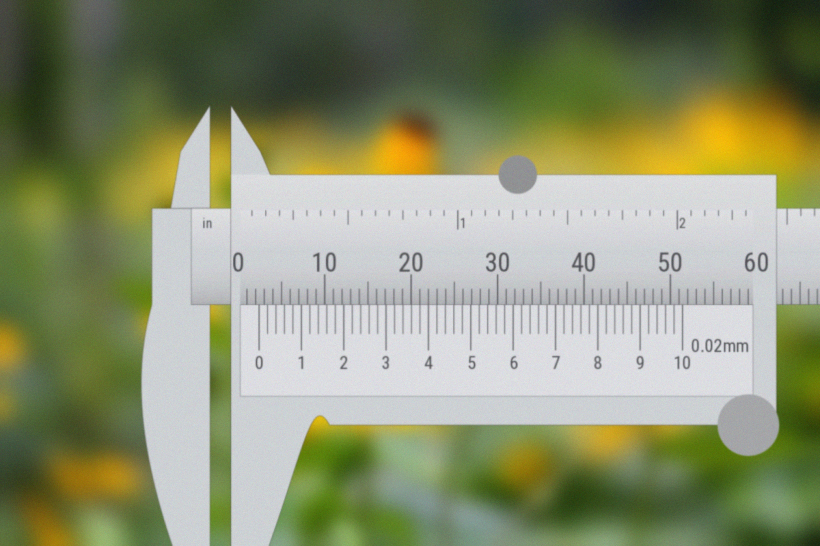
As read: 2.4 mm
